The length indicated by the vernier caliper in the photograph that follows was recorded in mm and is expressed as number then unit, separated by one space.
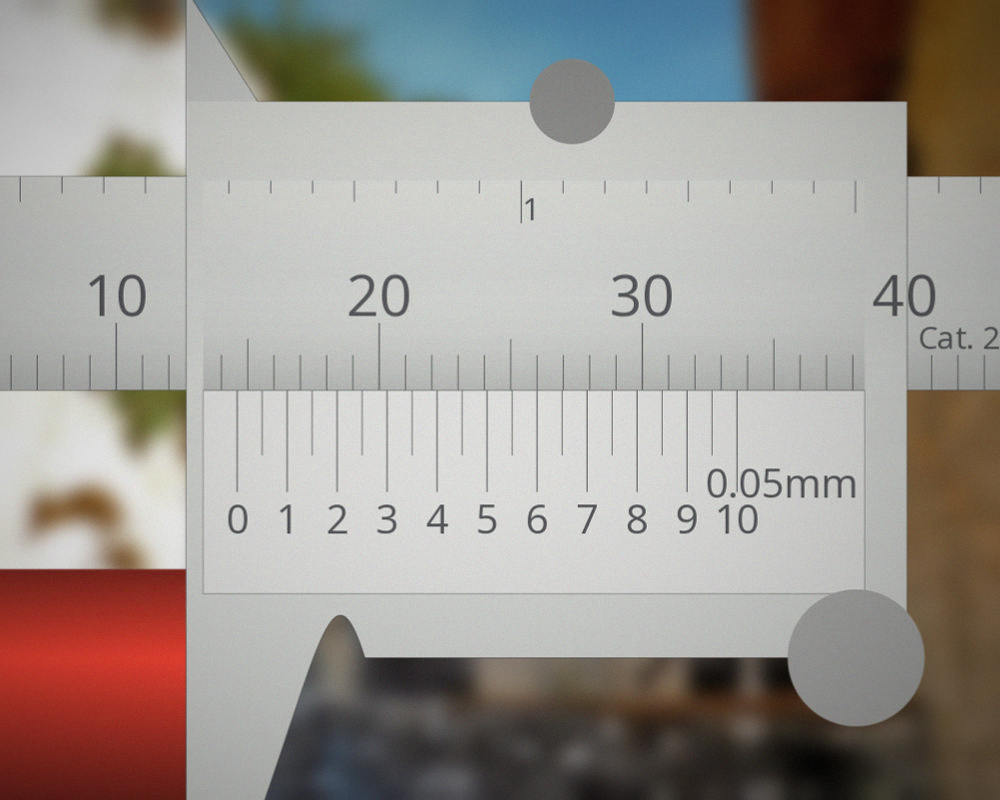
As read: 14.60 mm
